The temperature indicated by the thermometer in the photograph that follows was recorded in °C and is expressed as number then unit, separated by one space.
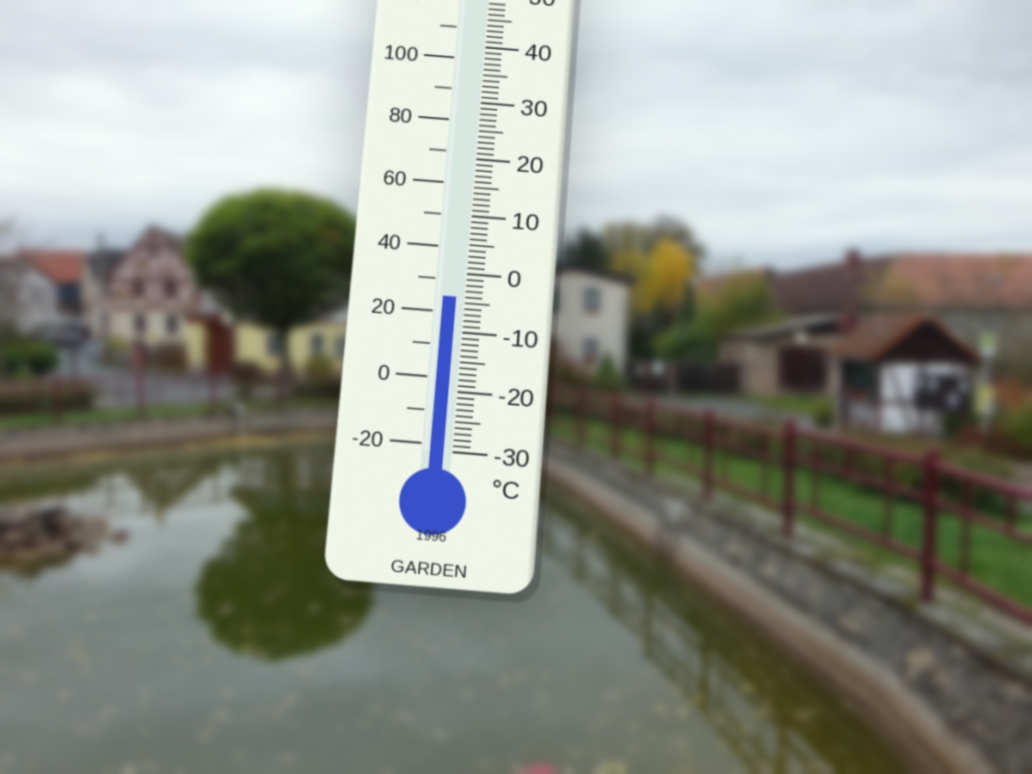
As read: -4 °C
